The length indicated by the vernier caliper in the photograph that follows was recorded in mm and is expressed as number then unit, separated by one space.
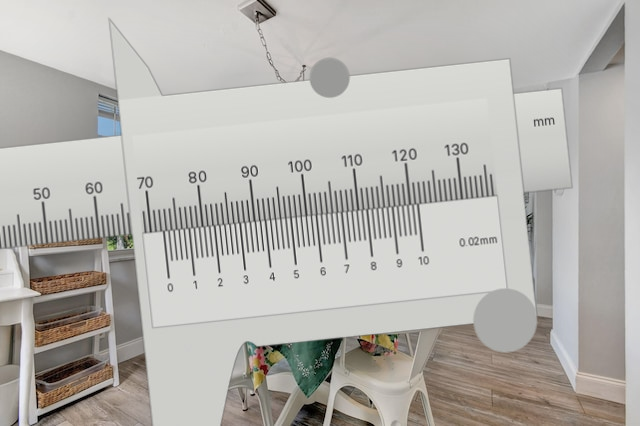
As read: 72.5 mm
